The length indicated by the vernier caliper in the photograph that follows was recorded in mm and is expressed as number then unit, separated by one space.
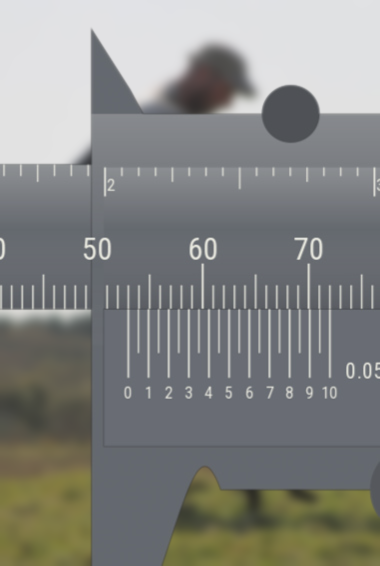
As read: 53.0 mm
